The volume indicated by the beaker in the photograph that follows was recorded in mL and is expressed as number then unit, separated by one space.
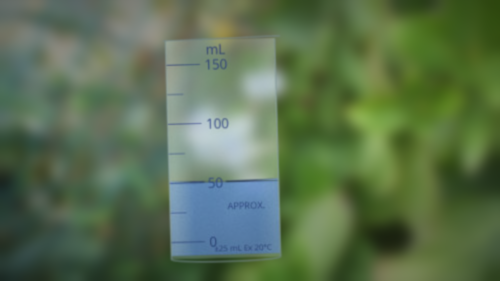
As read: 50 mL
